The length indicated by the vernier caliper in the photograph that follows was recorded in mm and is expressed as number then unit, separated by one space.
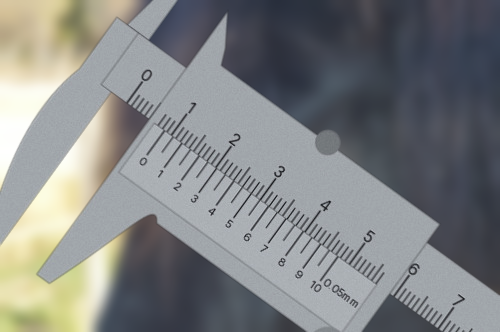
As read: 8.5 mm
